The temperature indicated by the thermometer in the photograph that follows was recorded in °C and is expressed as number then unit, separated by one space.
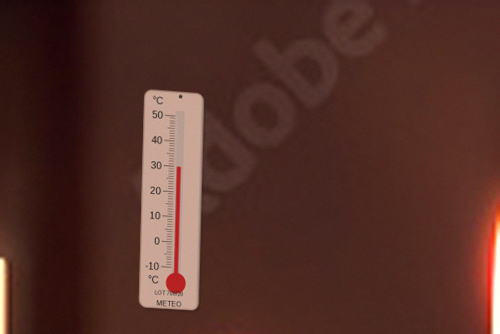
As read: 30 °C
